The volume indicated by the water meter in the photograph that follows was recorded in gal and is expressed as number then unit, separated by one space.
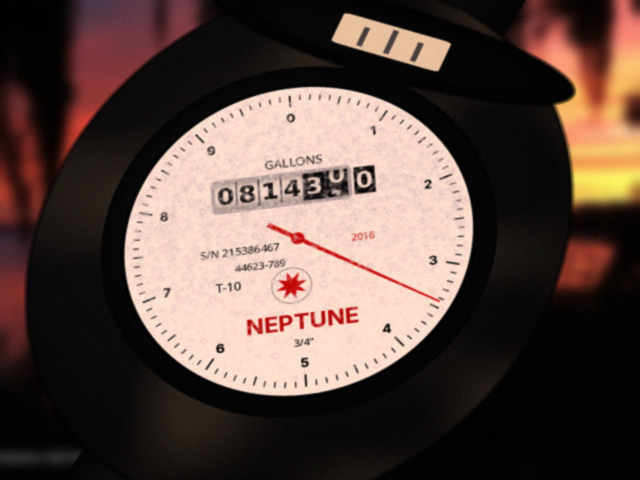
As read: 814303.4 gal
